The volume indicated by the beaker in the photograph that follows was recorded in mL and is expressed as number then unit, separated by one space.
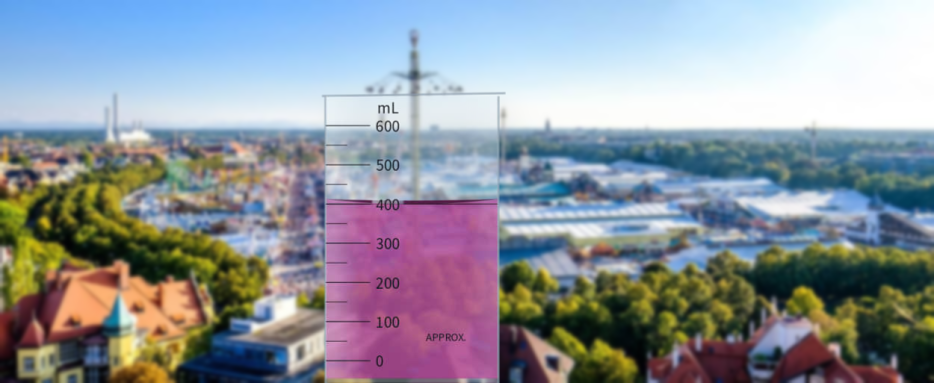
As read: 400 mL
